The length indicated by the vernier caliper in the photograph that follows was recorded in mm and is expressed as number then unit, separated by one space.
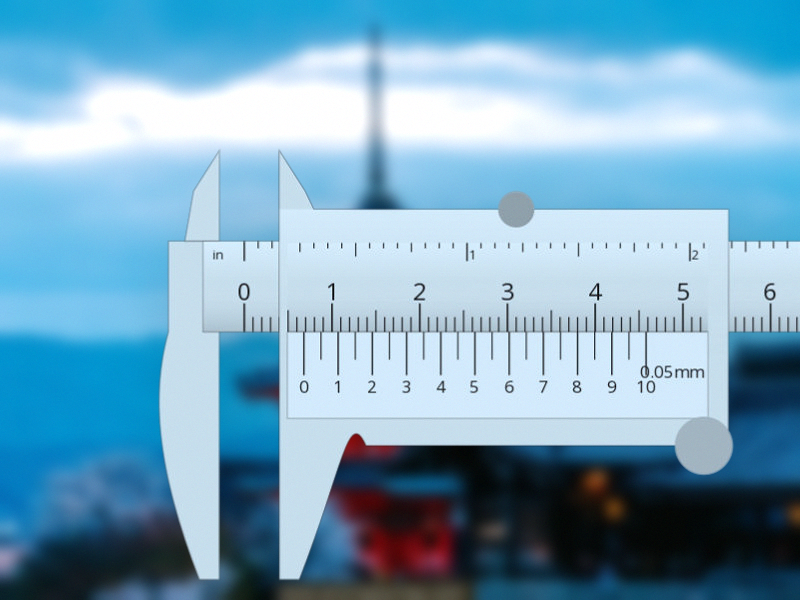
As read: 6.8 mm
